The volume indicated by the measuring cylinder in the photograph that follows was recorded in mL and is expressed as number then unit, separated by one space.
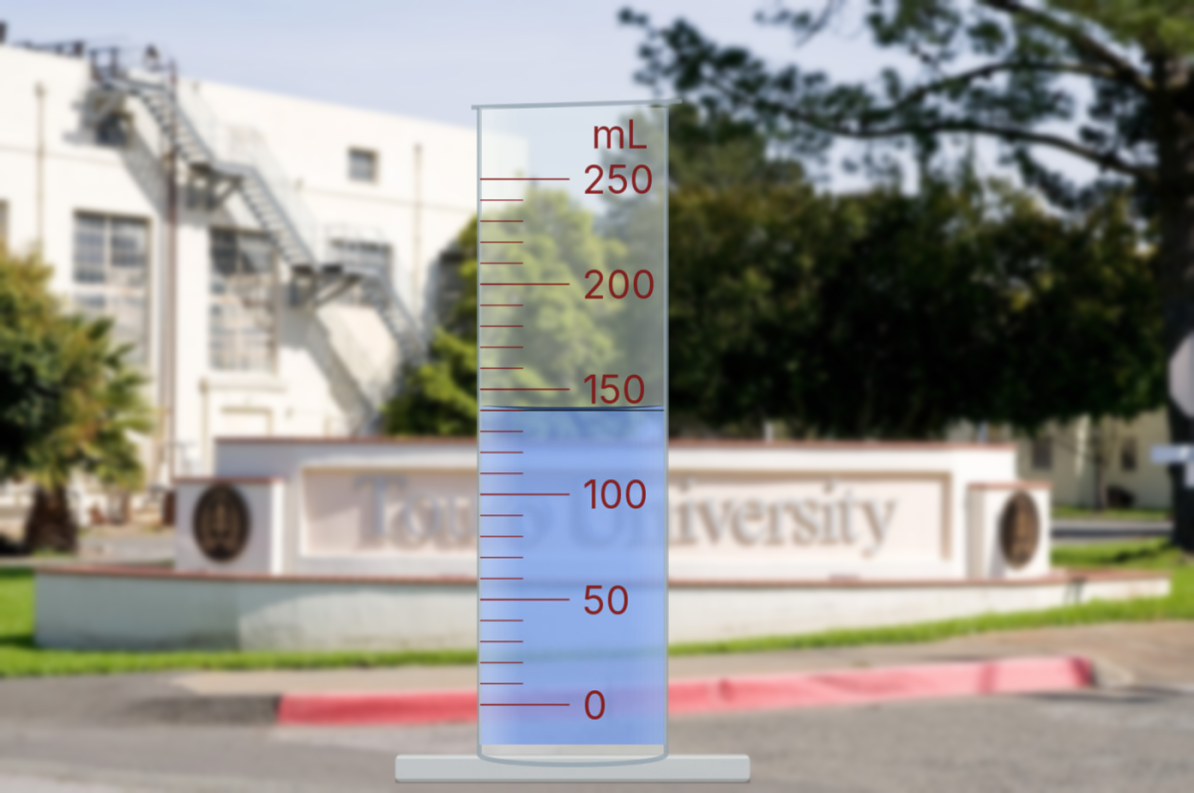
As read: 140 mL
